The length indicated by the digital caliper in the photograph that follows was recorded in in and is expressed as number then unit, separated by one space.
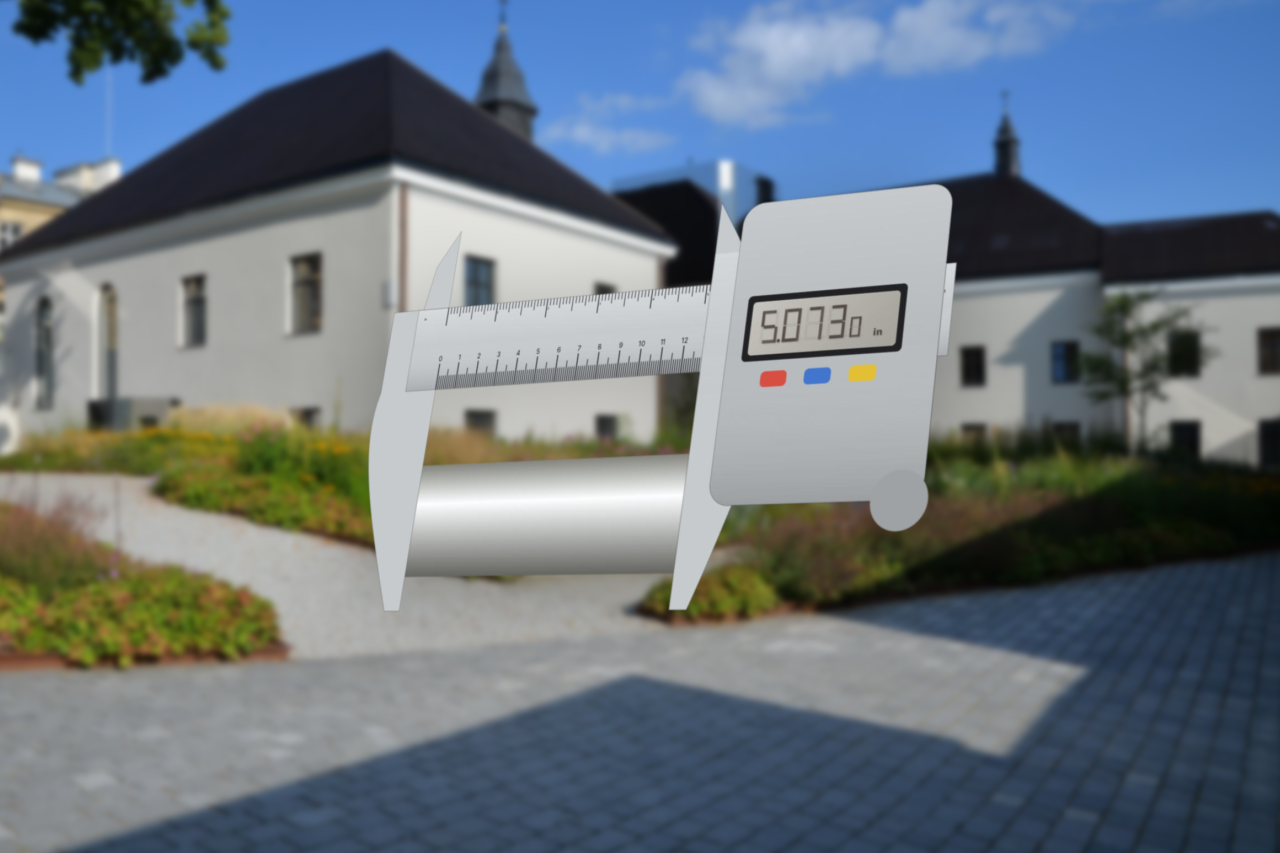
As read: 5.0730 in
